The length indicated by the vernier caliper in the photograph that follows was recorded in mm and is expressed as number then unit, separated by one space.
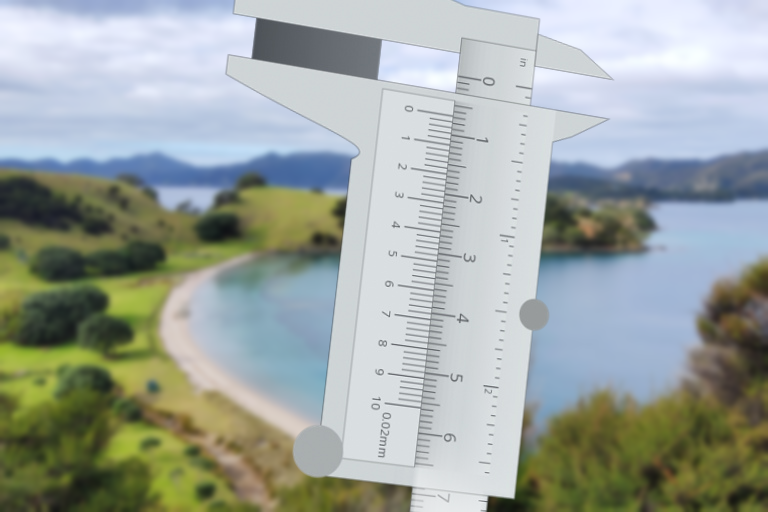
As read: 6.8 mm
